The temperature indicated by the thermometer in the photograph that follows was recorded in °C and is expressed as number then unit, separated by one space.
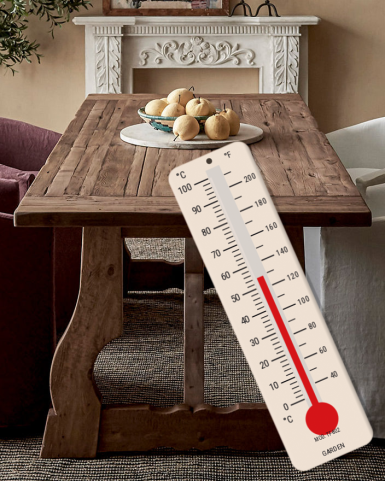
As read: 54 °C
